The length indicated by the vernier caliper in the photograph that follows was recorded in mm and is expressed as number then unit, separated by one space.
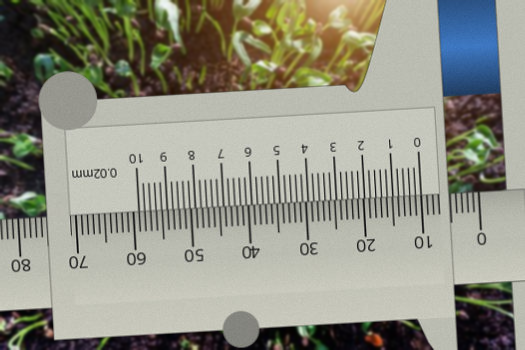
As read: 10.0 mm
